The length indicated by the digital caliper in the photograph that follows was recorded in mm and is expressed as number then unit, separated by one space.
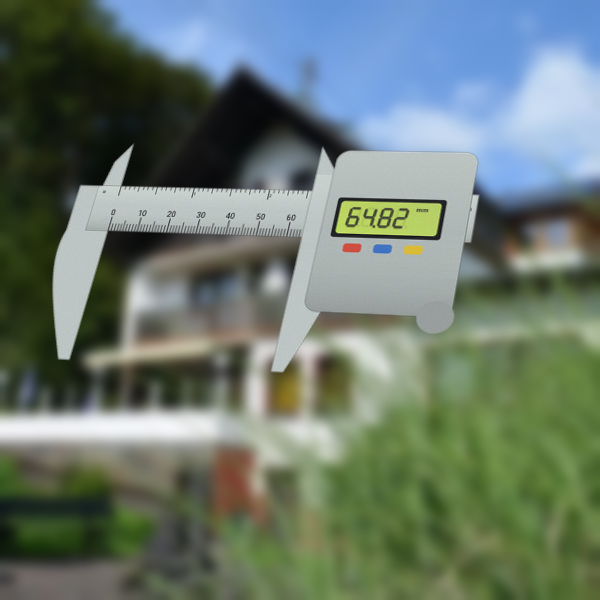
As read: 64.82 mm
